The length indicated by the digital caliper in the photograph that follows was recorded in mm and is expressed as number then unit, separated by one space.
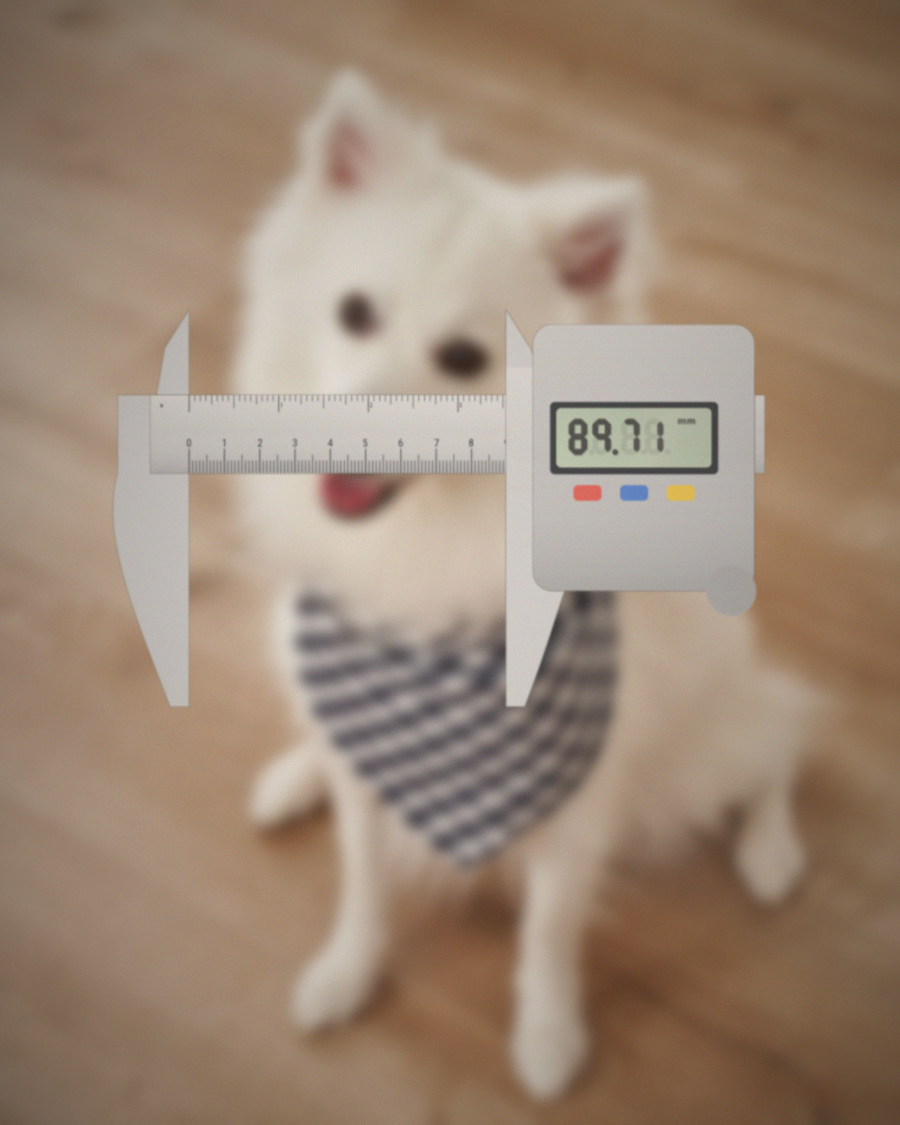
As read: 89.71 mm
